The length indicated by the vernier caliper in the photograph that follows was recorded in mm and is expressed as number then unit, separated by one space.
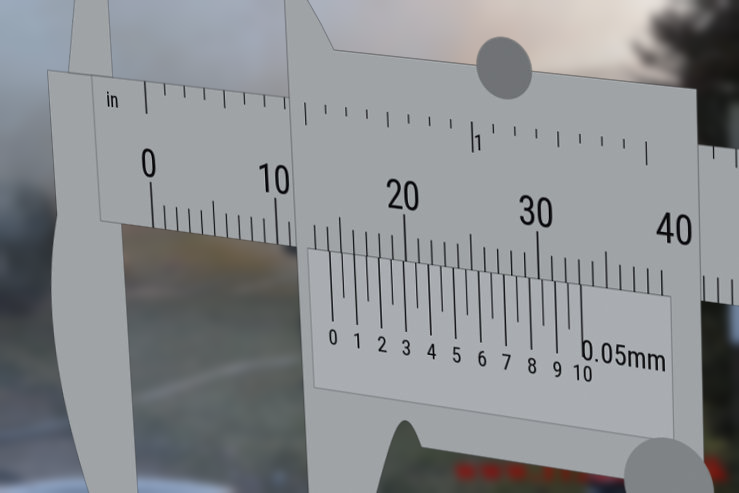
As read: 14.1 mm
